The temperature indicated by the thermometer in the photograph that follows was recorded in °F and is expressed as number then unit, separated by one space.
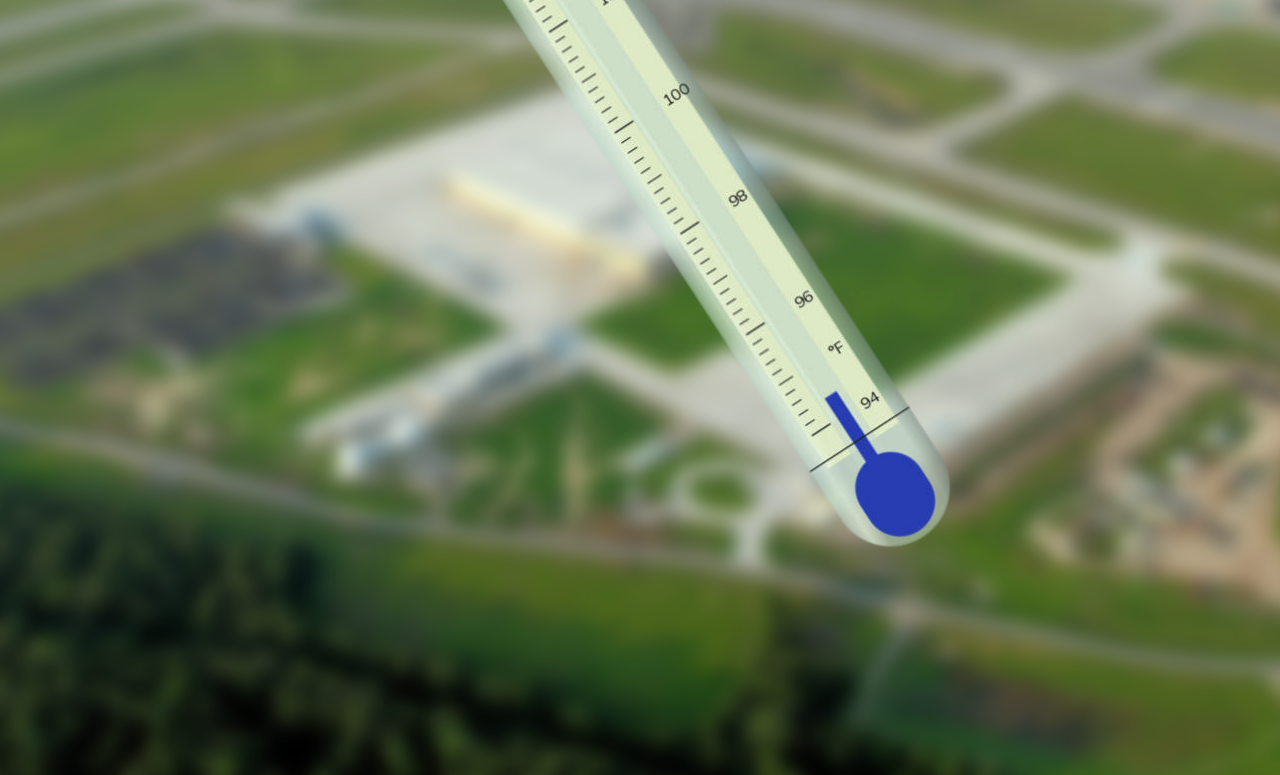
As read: 94.4 °F
